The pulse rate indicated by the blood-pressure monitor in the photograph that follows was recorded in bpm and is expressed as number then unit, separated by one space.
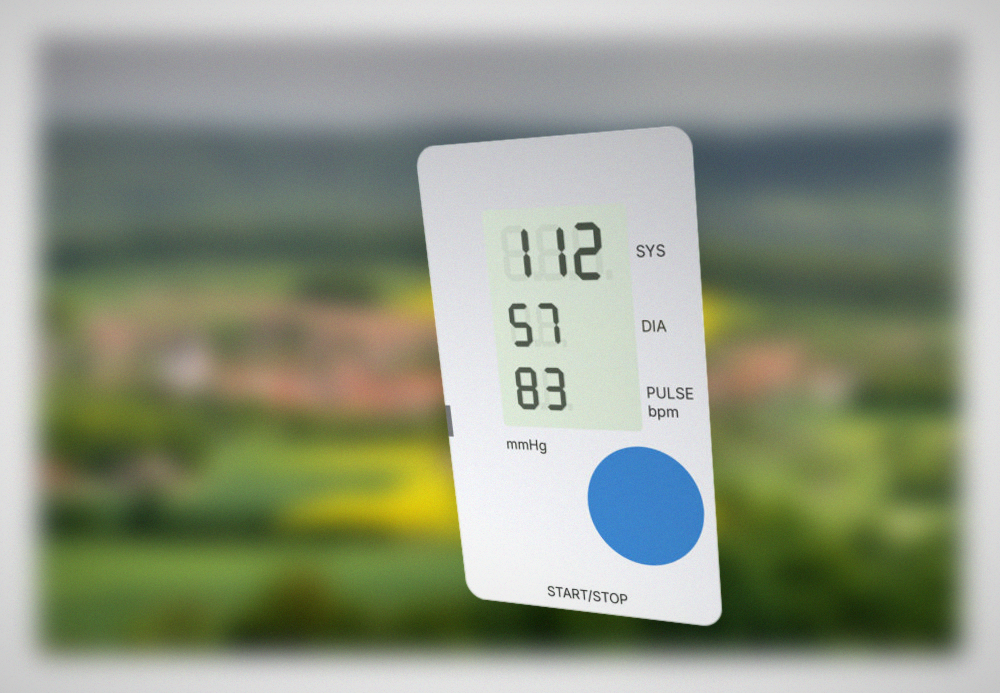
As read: 83 bpm
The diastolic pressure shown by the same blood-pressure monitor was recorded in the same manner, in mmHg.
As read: 57 mmHg
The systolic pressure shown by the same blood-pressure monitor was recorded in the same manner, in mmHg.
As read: 112 mmHg
